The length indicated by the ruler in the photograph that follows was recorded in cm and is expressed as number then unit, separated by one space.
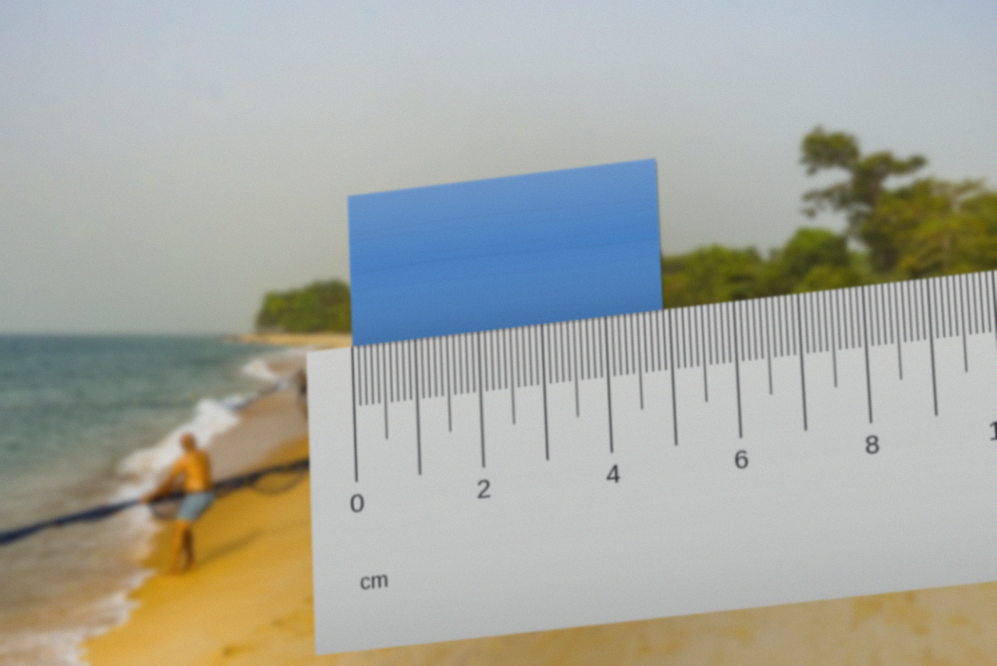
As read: 4.9 cm
